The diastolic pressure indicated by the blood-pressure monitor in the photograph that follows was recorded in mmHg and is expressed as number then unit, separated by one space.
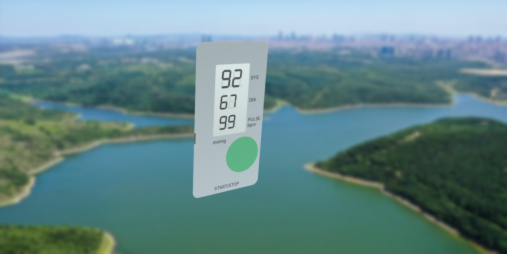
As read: 67 mmHg
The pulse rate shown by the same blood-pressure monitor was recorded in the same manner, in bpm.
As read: 99 bpm
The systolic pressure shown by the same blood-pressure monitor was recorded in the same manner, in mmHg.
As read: 92 mmHg
